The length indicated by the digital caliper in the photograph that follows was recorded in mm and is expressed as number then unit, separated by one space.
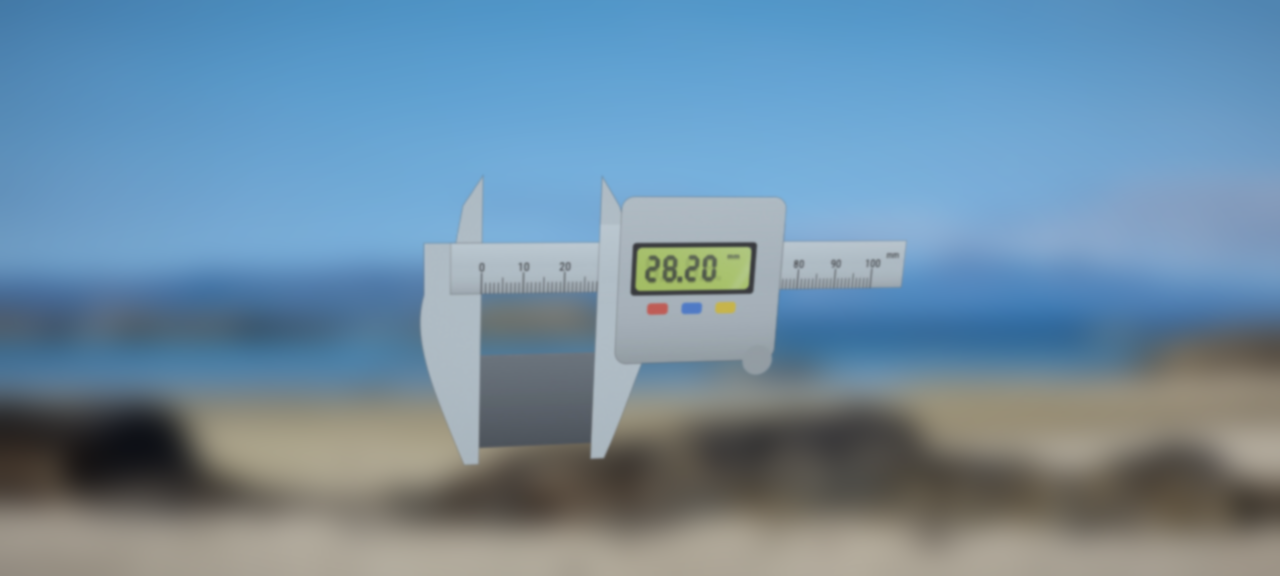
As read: 28.20 mm
